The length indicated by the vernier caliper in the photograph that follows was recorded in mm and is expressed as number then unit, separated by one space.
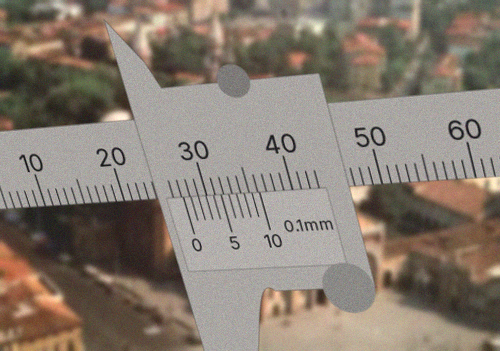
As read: 27.2 mm
